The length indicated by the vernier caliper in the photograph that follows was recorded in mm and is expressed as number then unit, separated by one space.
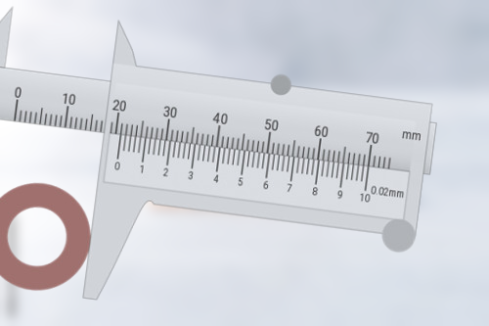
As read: 21.0 mm
